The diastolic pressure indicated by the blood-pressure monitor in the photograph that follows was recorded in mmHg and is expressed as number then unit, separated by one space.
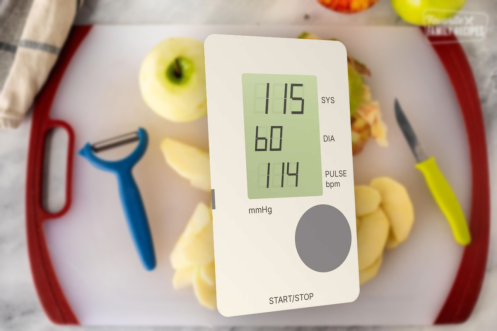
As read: 60 mmHg
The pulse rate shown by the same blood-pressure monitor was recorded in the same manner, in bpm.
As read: 114 bpm
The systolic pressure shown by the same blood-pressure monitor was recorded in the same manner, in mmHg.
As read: 115 mmHg
